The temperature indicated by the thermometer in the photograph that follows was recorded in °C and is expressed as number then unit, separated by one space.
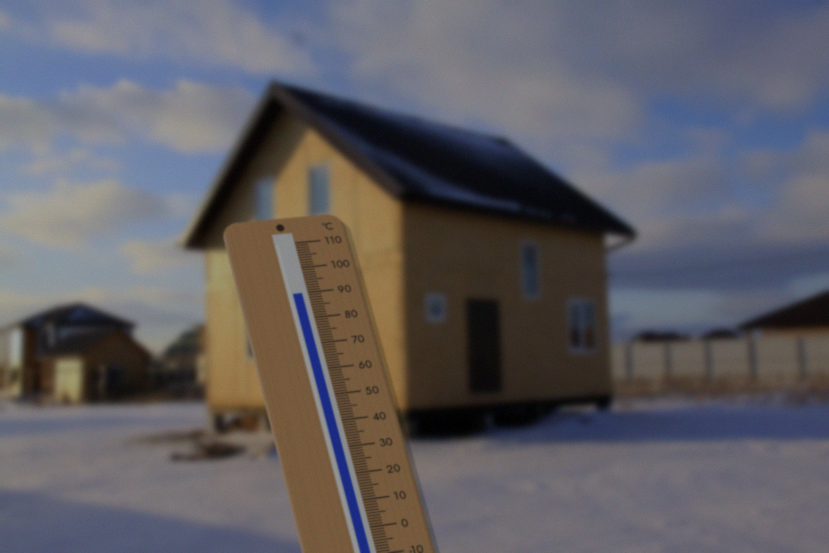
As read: 90 °C
